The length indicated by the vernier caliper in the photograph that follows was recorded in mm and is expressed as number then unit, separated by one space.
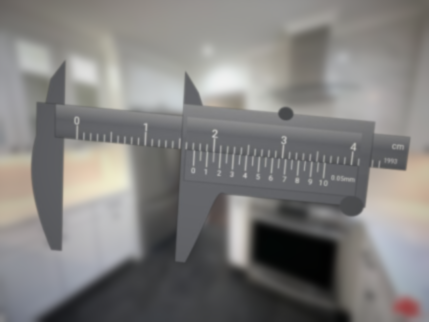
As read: 17.2 mm
